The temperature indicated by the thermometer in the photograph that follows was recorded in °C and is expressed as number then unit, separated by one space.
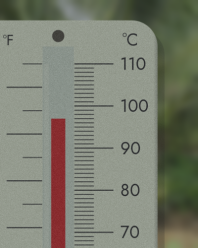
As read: 97 °C
